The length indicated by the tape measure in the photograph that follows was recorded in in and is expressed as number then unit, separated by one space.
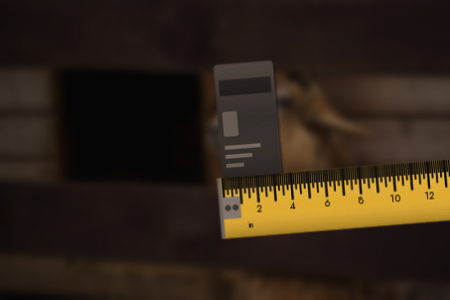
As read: 3.5 in
